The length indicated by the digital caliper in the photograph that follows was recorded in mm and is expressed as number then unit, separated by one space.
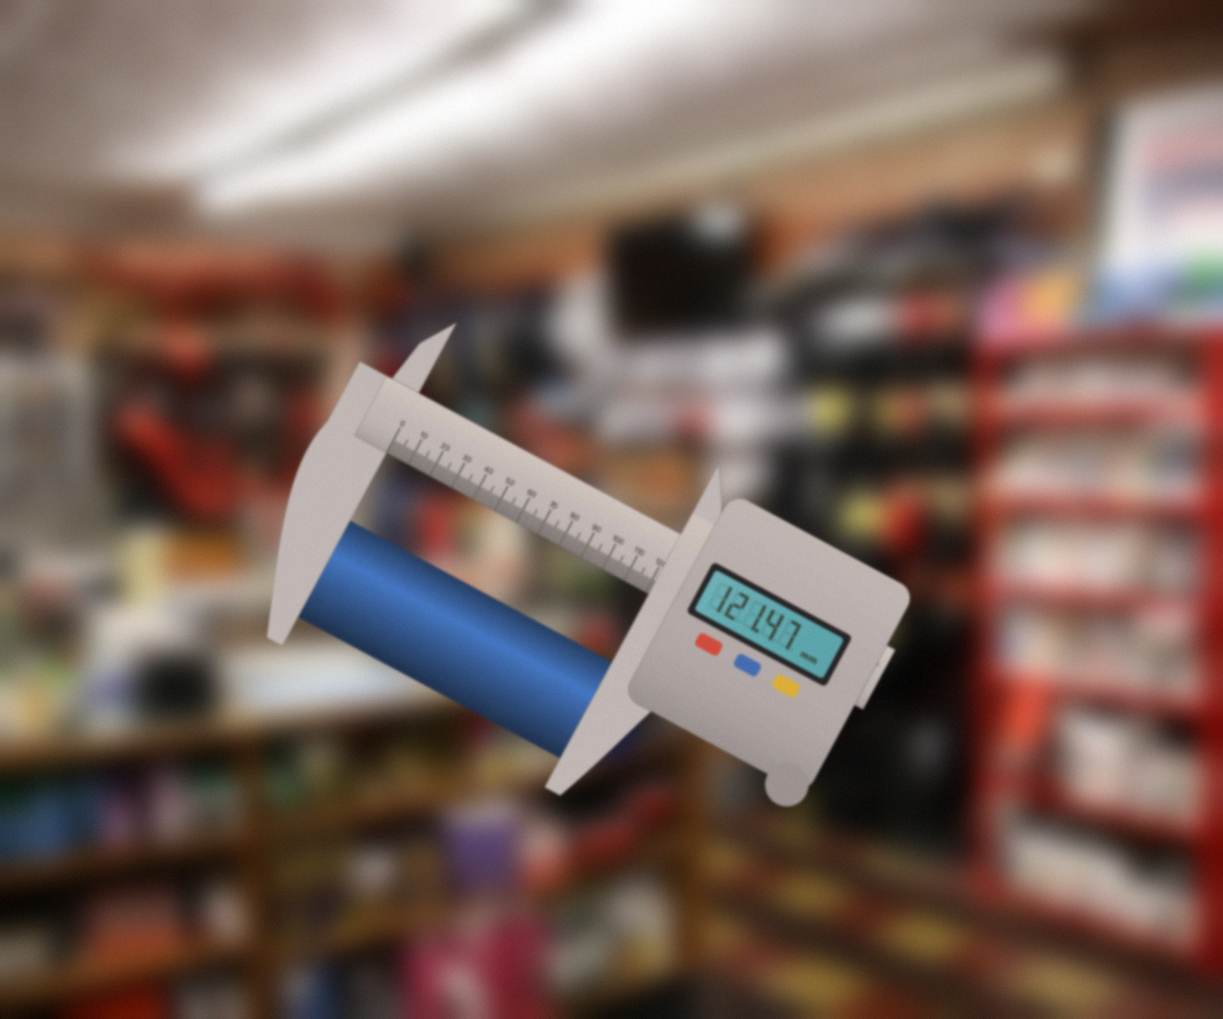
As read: 121.47 mm
